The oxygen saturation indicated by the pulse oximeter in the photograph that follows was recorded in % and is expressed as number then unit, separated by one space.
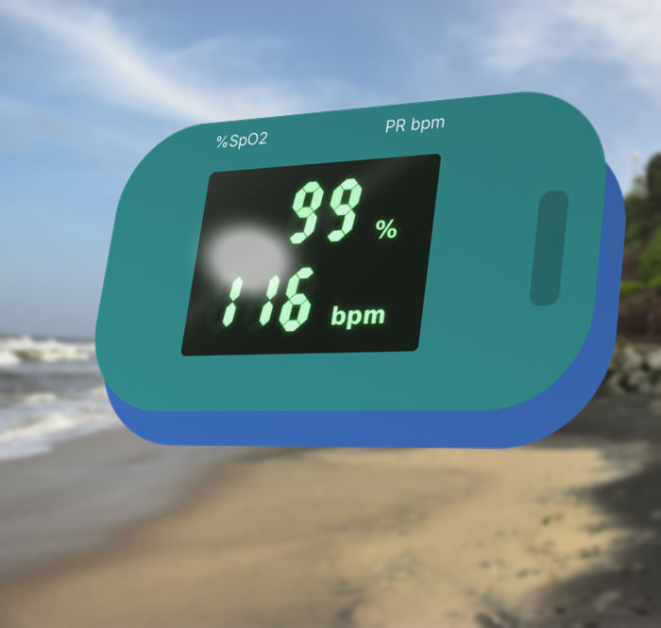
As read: 99 %
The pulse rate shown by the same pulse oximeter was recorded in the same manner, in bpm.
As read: 116 bpm
